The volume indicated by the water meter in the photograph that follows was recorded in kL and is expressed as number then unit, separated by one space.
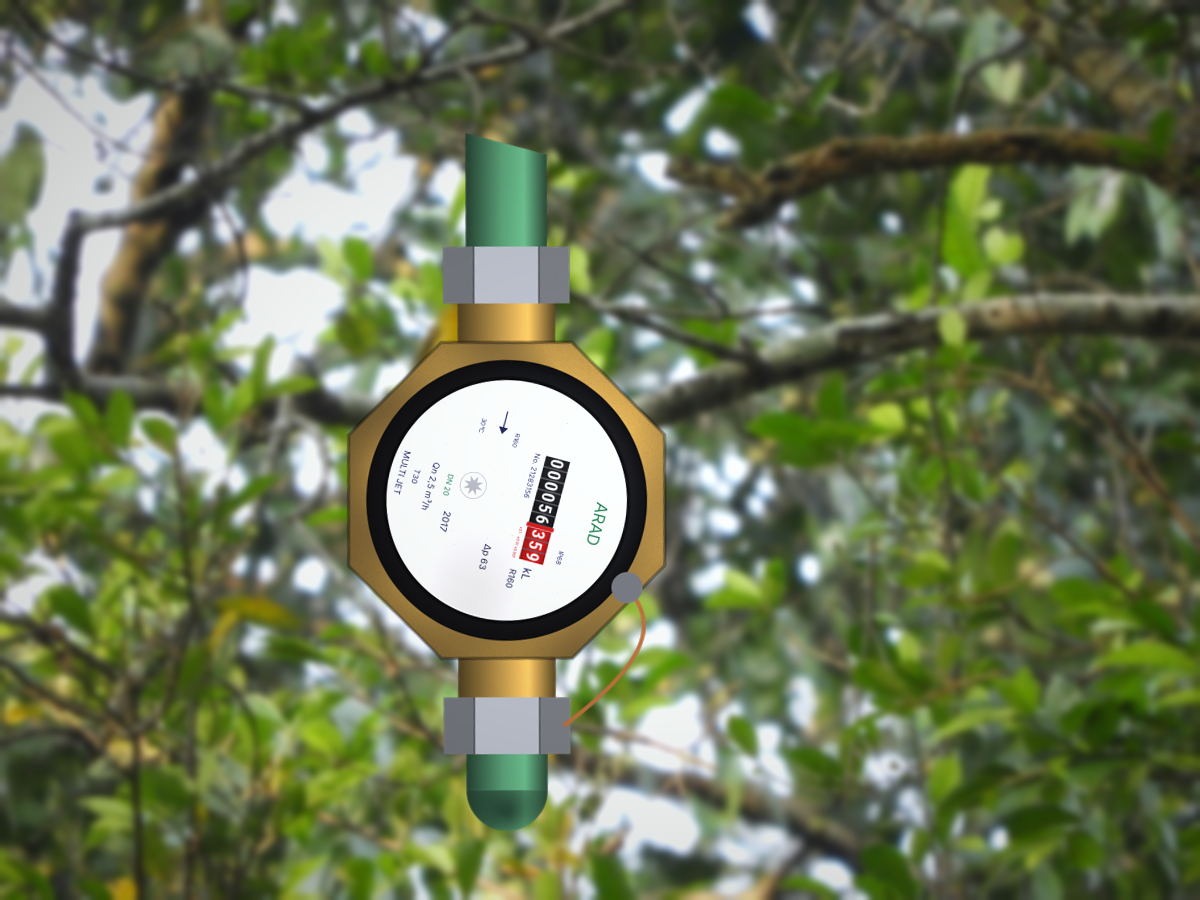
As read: 56.359 kL
